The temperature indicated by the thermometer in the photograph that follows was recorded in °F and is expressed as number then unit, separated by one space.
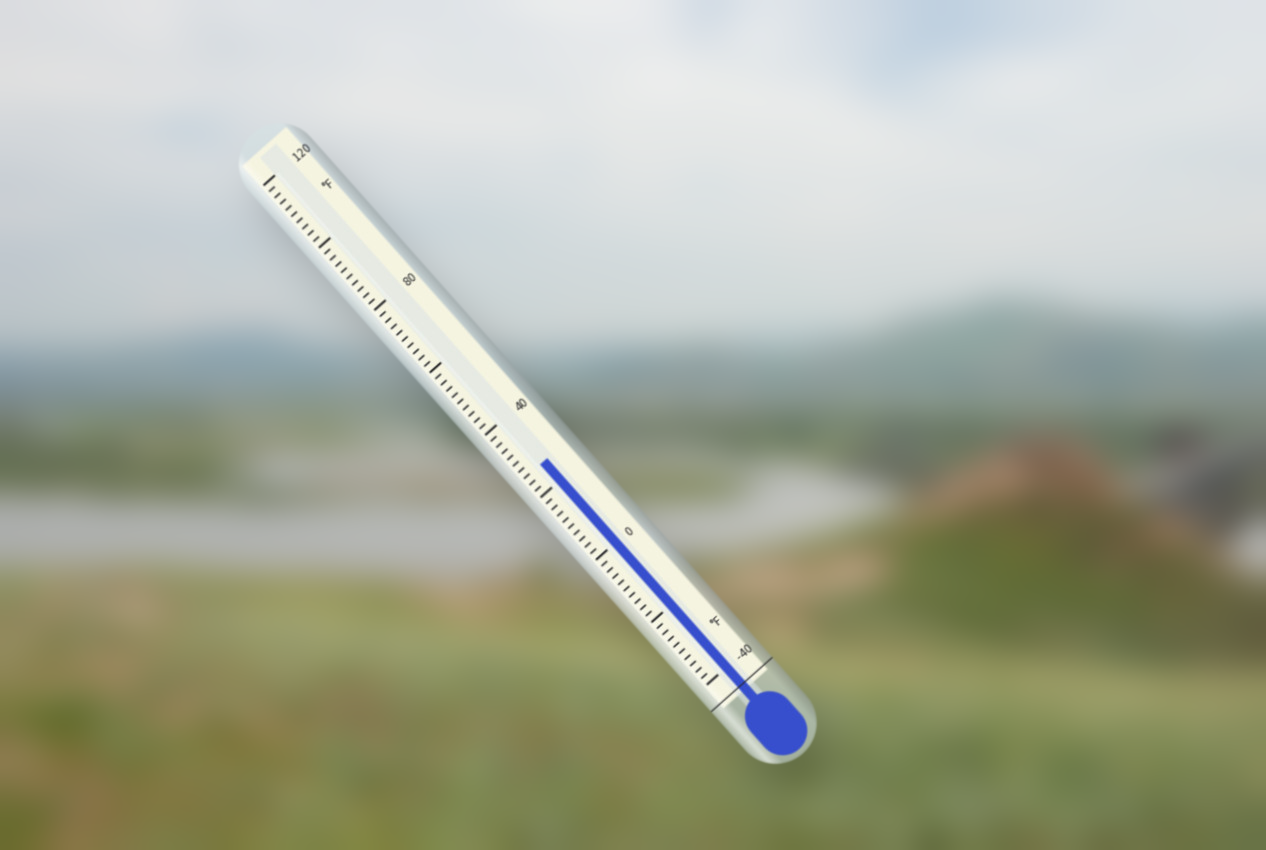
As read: 26 °F
